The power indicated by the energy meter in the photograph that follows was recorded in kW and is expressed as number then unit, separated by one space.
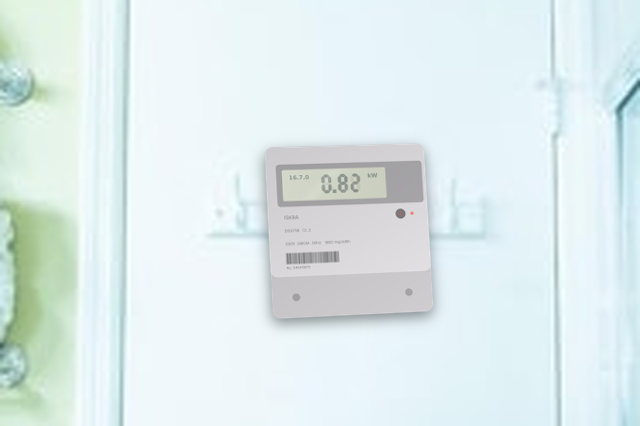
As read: 0.82 kW
